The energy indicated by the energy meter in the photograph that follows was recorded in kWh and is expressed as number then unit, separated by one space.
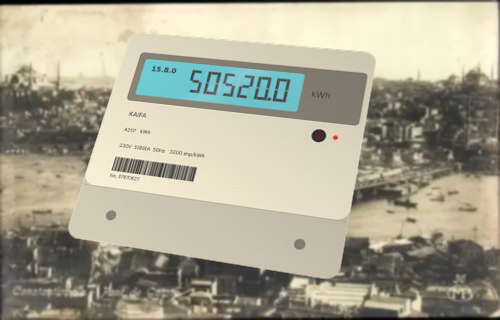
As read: 50520.0 kWh
